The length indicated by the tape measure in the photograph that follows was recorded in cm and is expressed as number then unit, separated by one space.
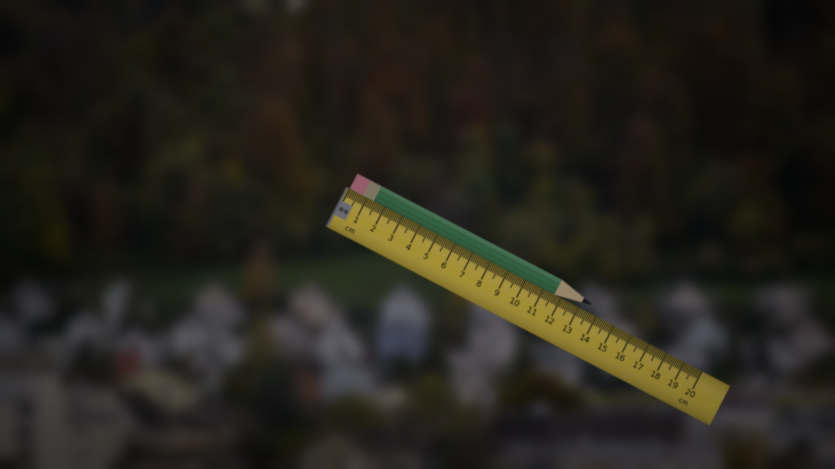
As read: 13.5 cm
